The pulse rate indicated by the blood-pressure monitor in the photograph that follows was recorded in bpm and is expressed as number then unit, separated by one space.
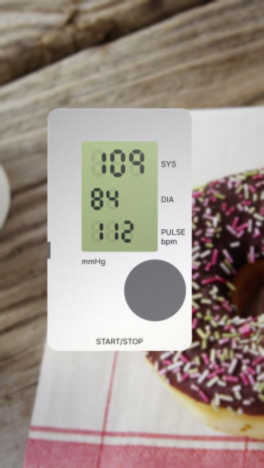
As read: 112 bpm
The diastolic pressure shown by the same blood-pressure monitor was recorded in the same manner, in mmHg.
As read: 84 mmHg
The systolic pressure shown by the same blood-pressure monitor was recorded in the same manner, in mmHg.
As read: 109 mmHg
